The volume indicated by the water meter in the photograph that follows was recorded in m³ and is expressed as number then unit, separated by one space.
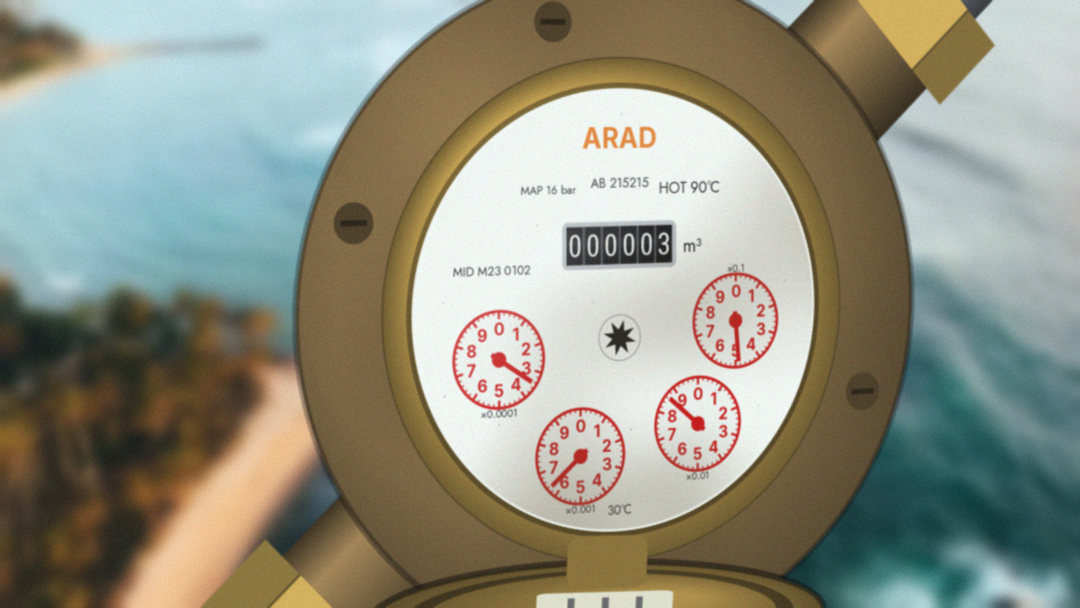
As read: 3.4863 m³
